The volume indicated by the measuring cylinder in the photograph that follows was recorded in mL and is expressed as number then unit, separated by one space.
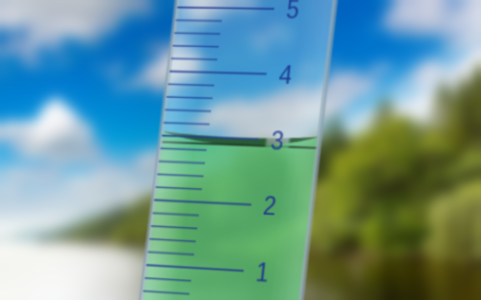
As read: 2.9 mL
